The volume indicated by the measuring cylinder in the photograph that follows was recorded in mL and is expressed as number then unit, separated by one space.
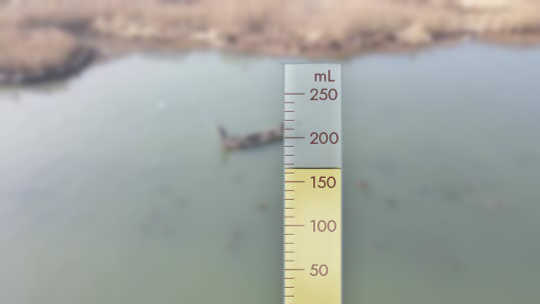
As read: 165 mL
